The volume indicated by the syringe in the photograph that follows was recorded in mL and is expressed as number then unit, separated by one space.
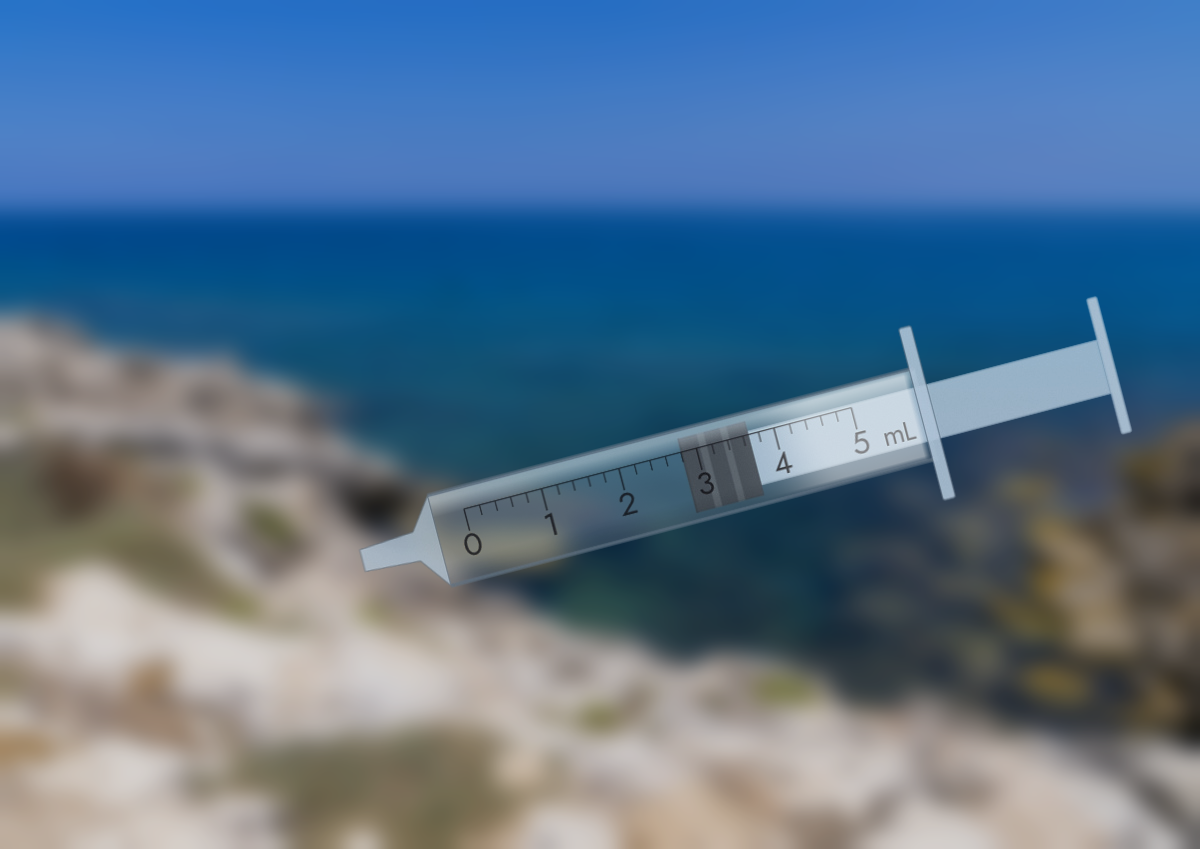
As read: 2.8 mL
